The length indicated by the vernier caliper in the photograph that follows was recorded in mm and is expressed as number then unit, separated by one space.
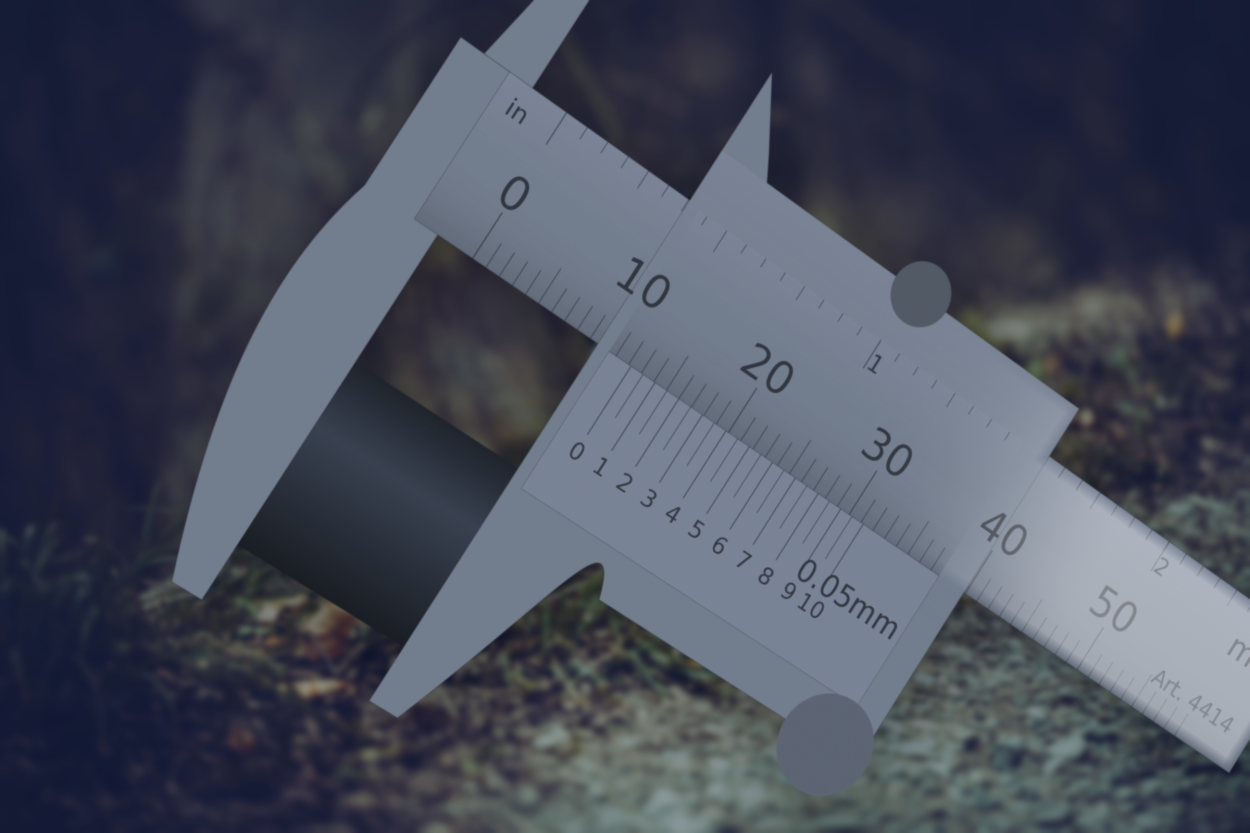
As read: 12.2 mm
